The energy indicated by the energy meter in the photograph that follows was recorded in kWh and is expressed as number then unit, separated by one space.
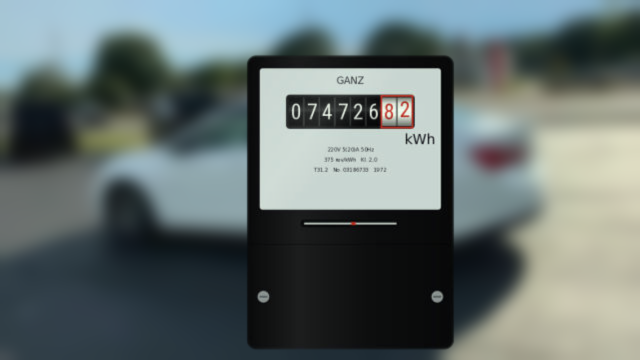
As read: 74726.82 kWh
